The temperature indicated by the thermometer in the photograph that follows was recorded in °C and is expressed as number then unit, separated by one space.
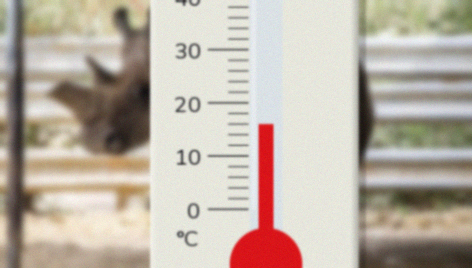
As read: 16 °C
